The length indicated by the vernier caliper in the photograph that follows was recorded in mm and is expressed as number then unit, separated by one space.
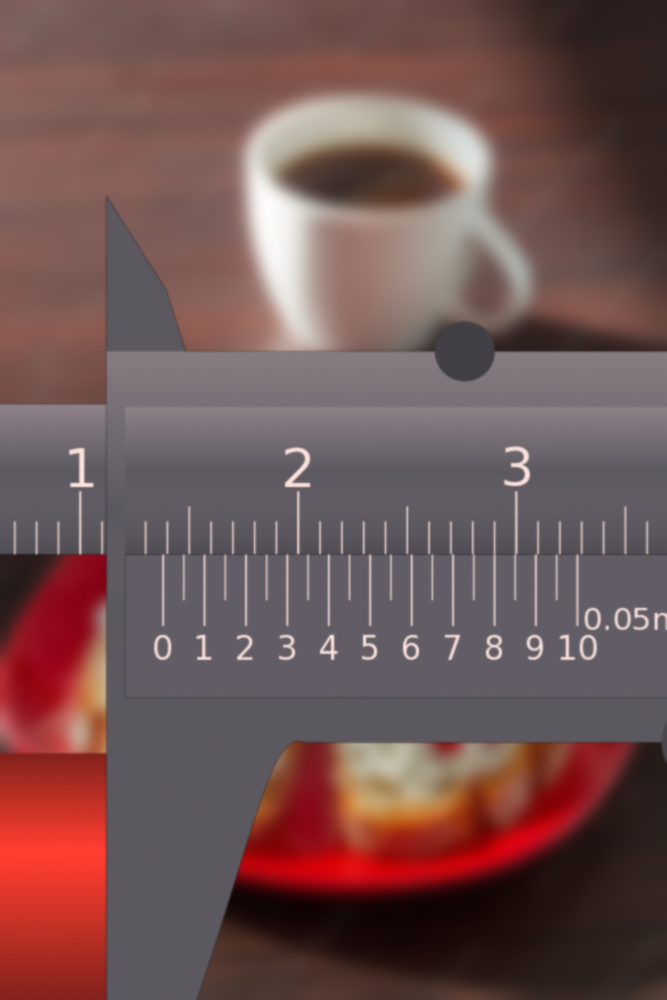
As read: 13.8 mm
